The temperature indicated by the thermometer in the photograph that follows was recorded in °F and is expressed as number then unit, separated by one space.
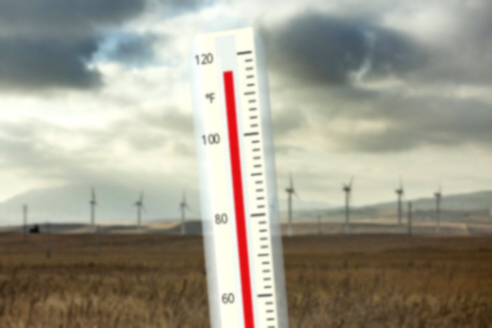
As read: 116 °F
